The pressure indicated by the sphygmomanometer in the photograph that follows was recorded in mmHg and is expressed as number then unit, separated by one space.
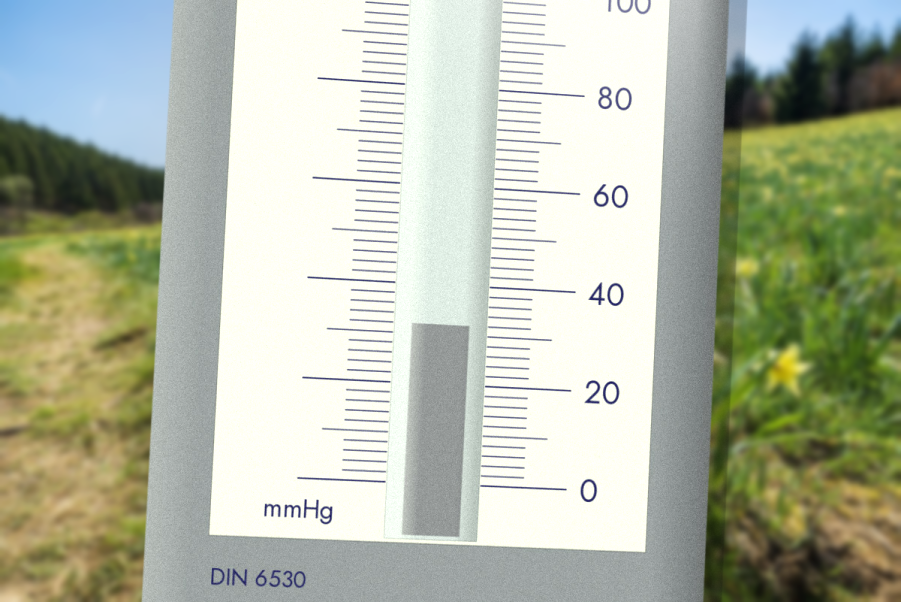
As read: 32 mmHg
